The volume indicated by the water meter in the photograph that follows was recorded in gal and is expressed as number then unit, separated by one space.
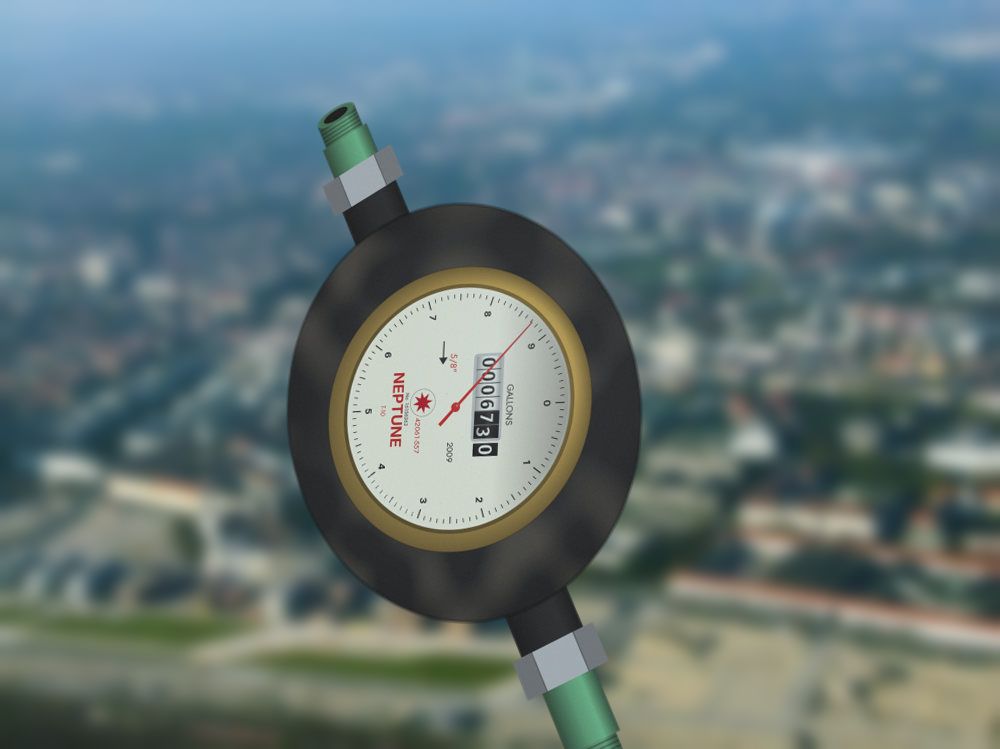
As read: 6728.7 gal
